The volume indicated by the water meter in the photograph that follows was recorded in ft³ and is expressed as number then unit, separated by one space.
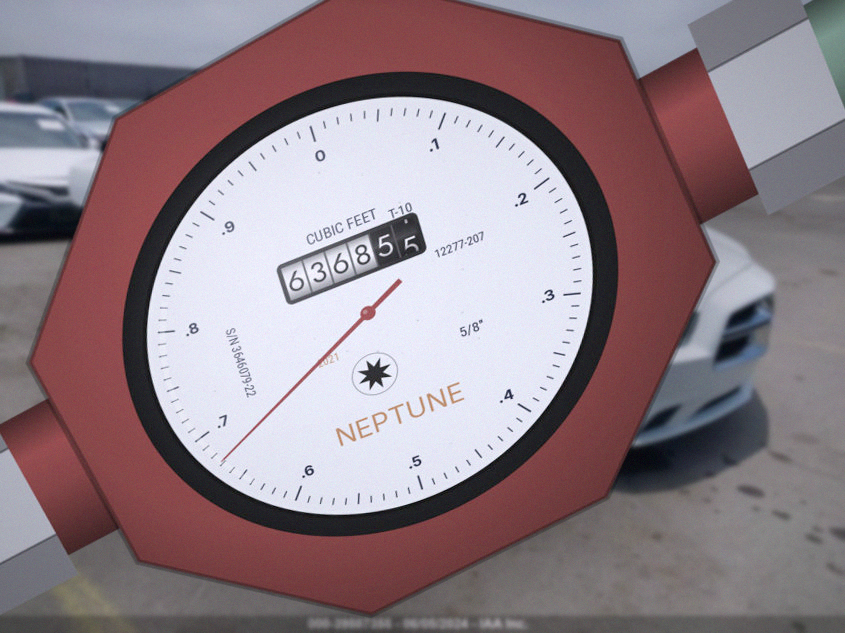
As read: 636854.67 ft³
